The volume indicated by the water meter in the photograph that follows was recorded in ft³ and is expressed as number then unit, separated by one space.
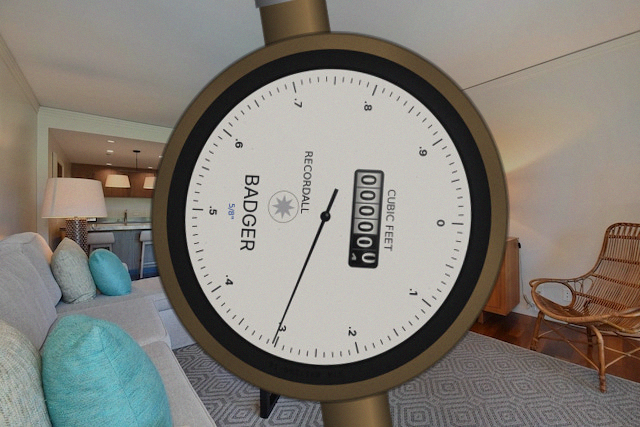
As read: 0.30 ft³
